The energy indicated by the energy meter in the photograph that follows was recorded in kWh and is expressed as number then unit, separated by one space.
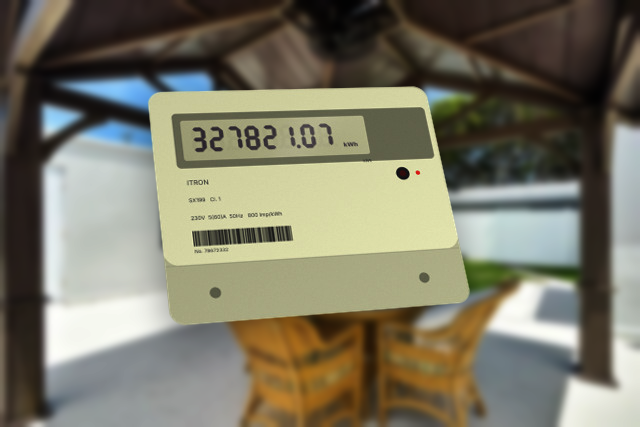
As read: 327821.07 kWh
